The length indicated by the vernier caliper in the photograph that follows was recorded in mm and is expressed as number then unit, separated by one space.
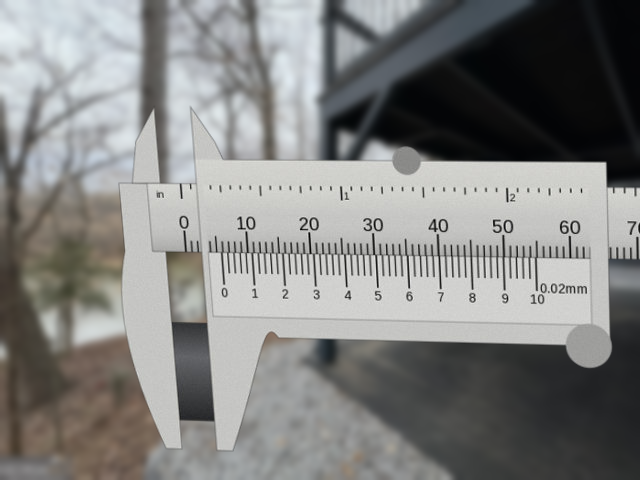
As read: 5.8 mm
